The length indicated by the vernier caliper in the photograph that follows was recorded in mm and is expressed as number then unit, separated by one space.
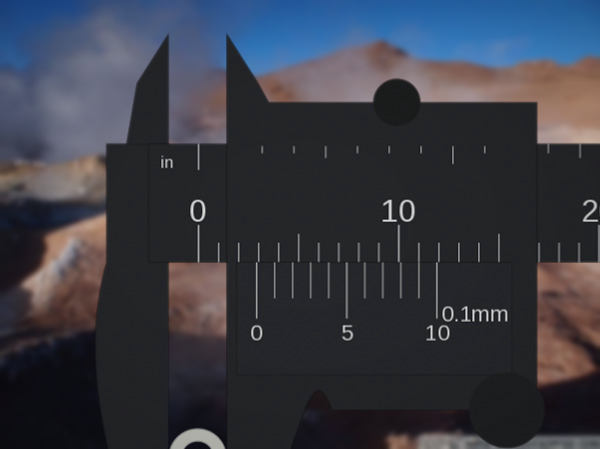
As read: 2.9 mm
